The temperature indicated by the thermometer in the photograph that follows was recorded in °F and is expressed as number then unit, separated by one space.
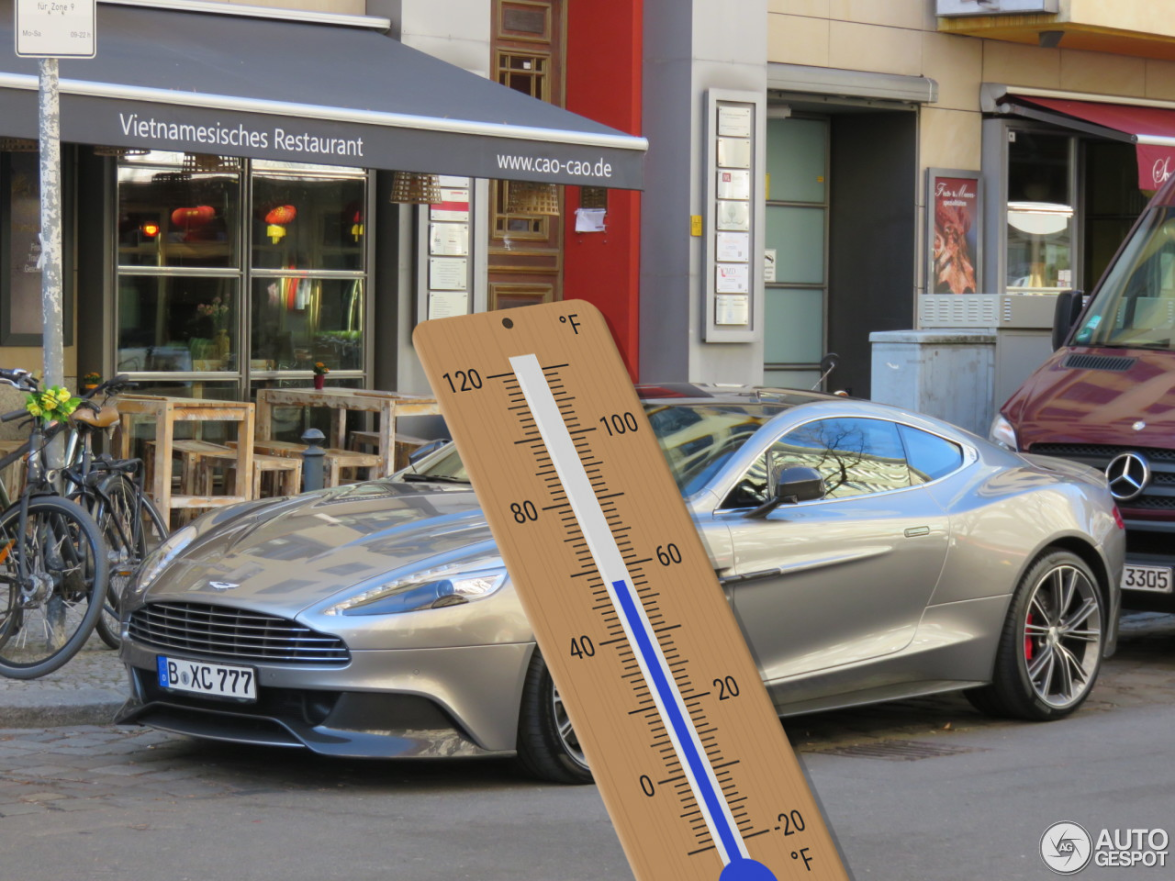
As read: 56 °F
